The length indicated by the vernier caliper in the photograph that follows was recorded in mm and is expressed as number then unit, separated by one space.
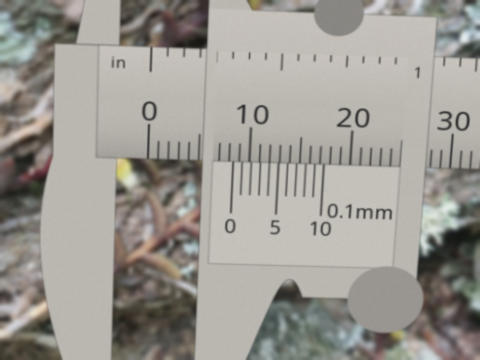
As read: 8.4 mm
